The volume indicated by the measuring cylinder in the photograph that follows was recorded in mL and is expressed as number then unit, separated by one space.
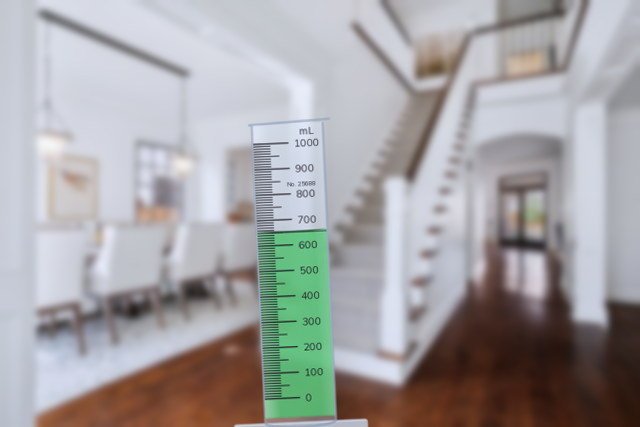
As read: 650 mL
